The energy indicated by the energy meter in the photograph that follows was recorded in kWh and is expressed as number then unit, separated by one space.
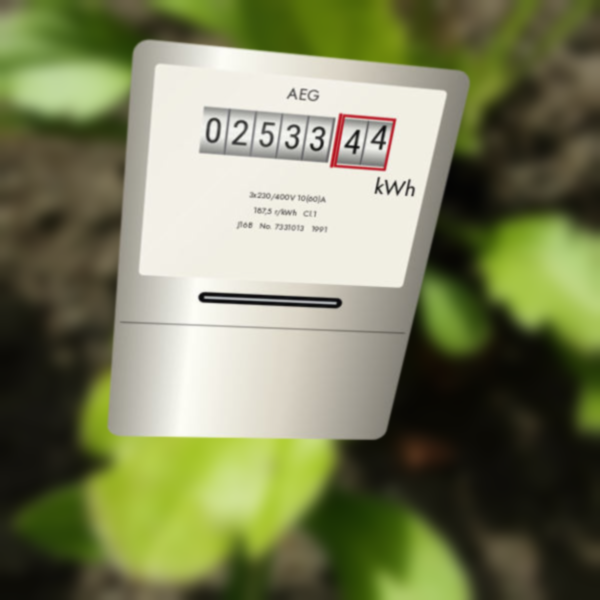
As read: 2533.44 kWh
